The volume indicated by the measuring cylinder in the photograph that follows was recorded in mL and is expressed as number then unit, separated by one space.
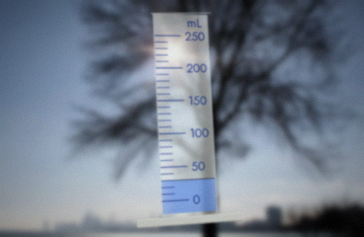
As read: 30 mL
